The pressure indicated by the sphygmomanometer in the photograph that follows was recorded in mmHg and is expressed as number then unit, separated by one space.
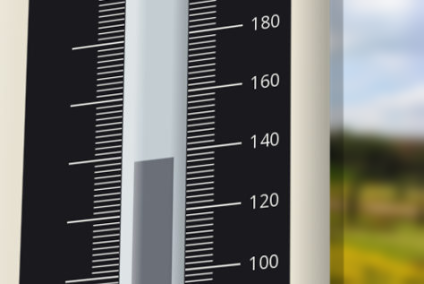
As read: 138 mmHg
